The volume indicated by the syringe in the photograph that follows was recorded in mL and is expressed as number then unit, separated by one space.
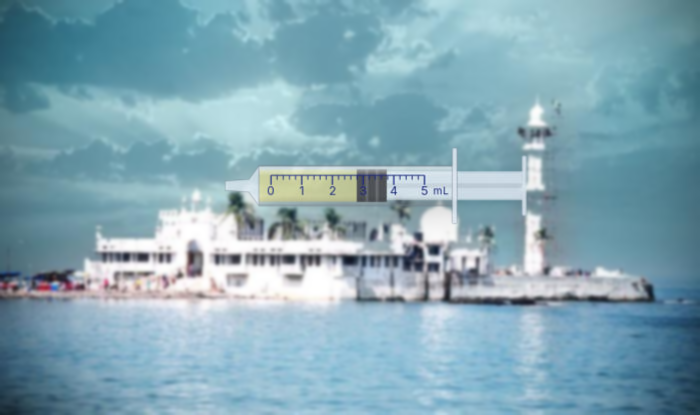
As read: 2.8 mL
